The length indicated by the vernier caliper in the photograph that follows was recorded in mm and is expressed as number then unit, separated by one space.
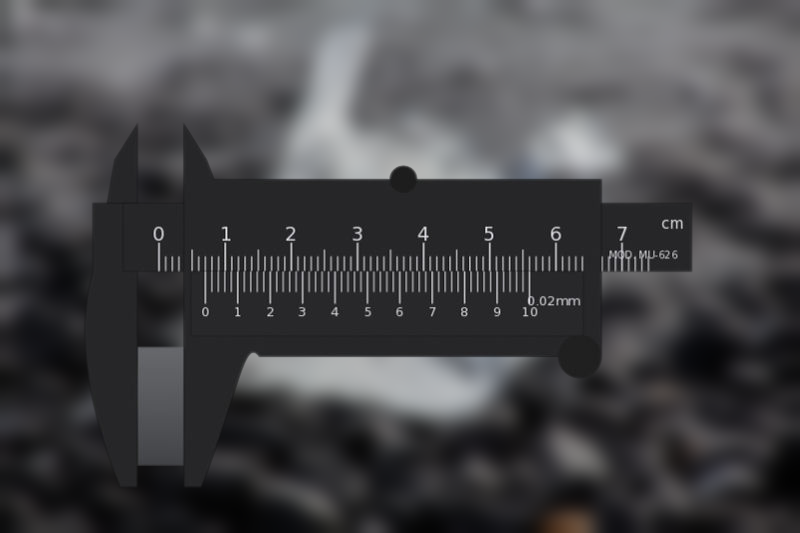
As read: 7.0 mm
